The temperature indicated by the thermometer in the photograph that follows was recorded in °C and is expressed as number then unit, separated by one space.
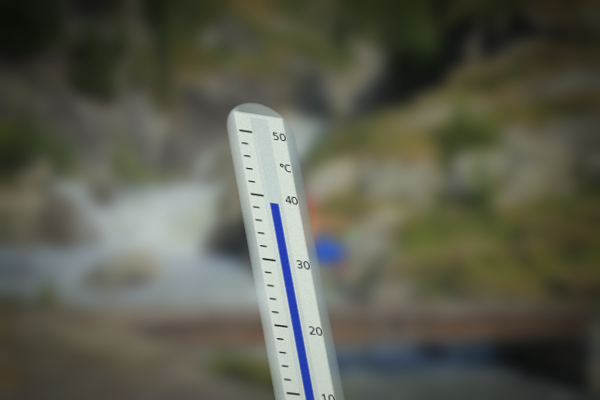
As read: 39 °C
